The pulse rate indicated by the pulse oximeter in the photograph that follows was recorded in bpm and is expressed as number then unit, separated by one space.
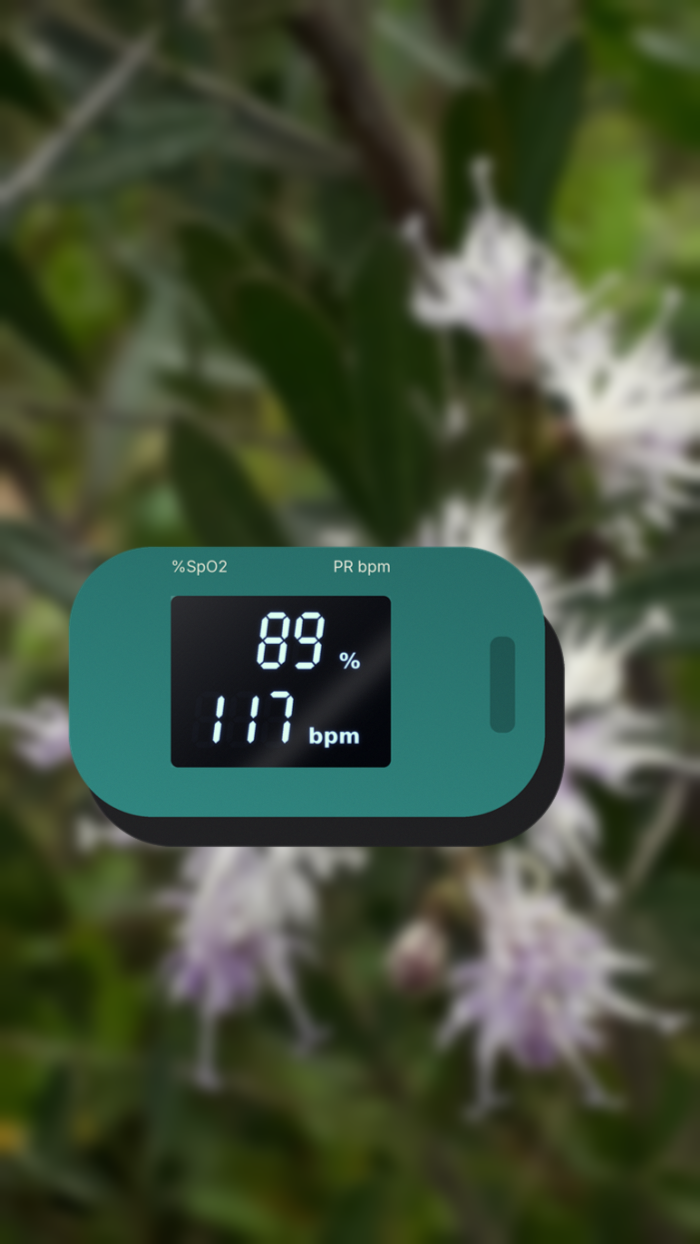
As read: 117 bpm
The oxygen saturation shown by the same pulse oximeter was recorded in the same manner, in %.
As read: 89 %
